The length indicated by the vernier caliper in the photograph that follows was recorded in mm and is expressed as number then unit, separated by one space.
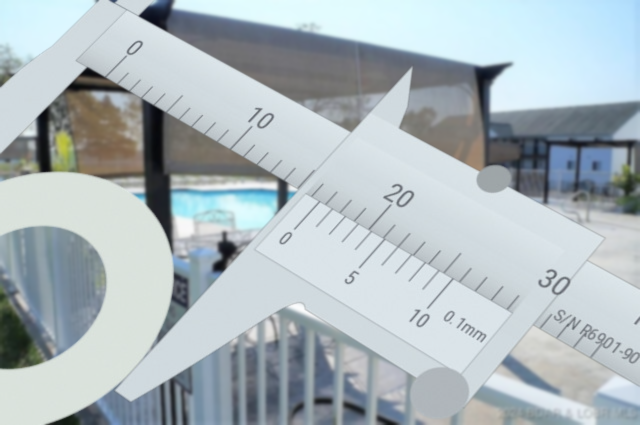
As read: 16.6 mm
